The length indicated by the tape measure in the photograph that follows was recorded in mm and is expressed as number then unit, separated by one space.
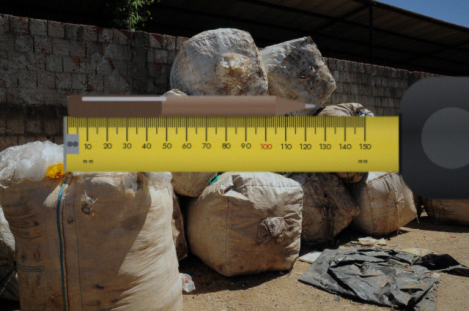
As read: 125 mm
